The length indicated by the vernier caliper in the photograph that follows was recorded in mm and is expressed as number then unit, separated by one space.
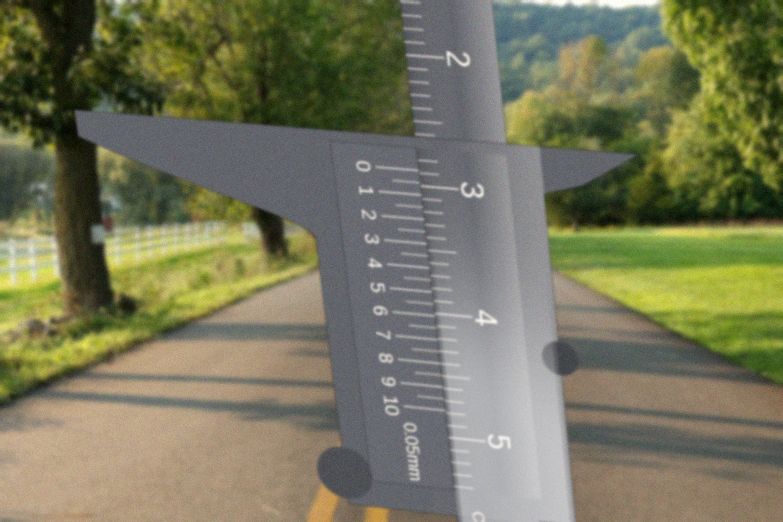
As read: 28.8 mm
